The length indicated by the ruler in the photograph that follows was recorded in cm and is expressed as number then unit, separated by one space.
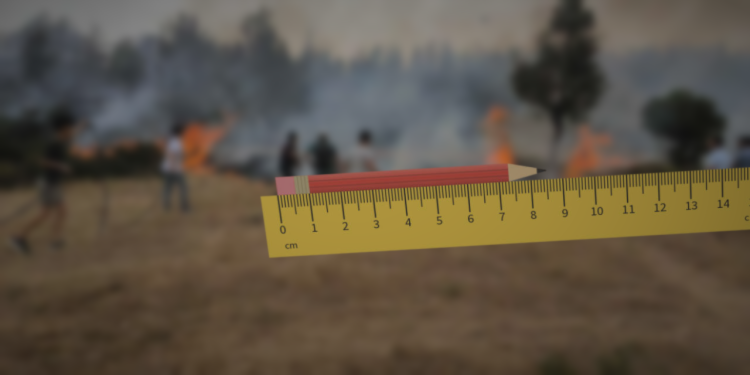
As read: 8.5 cm
